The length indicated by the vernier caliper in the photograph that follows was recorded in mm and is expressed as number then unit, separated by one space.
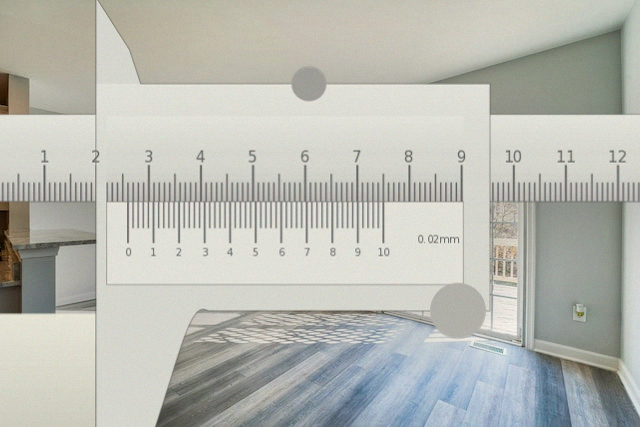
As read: 26.0 mm
